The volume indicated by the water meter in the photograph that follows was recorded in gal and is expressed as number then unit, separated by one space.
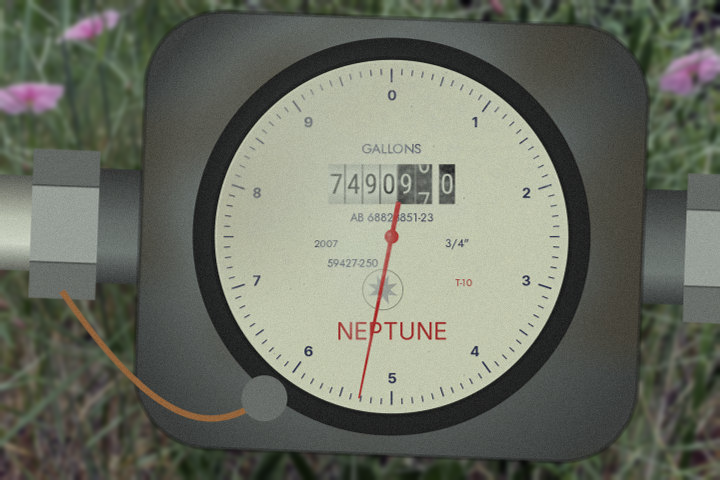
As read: 7490965.3 gal
